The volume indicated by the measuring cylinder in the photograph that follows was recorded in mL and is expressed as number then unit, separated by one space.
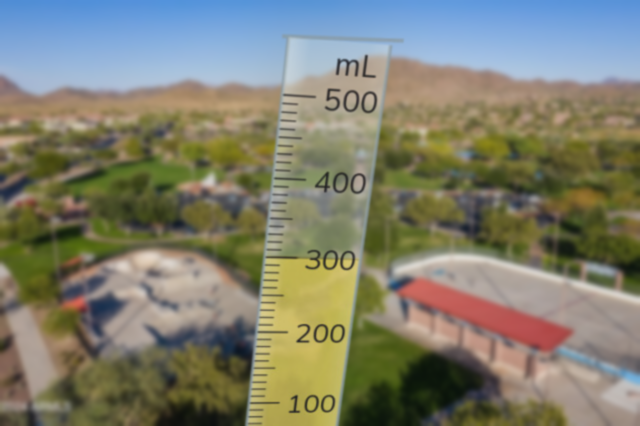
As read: 300 mL
